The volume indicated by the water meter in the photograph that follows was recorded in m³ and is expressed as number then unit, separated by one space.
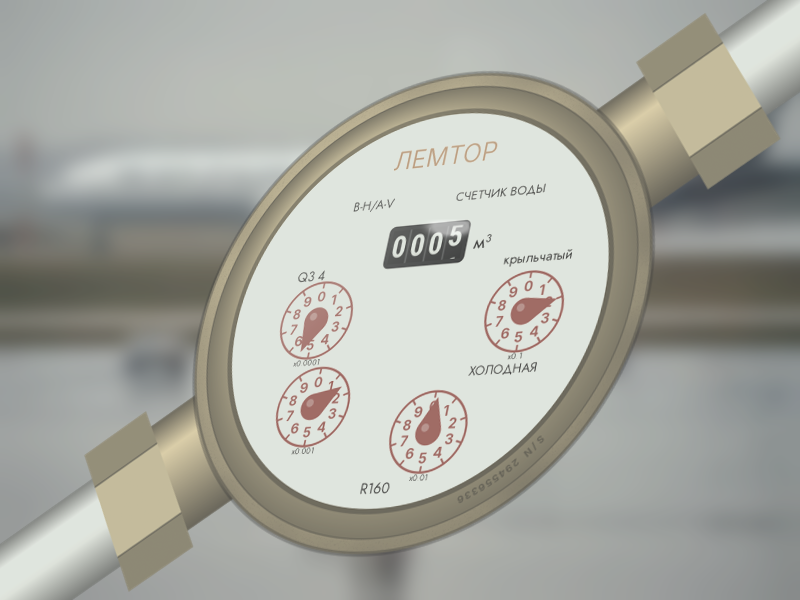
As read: 5.2015 m³
